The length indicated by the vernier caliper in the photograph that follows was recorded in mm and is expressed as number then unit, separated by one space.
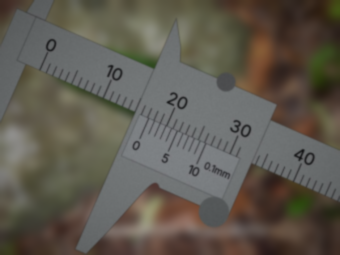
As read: 17.2 mm
